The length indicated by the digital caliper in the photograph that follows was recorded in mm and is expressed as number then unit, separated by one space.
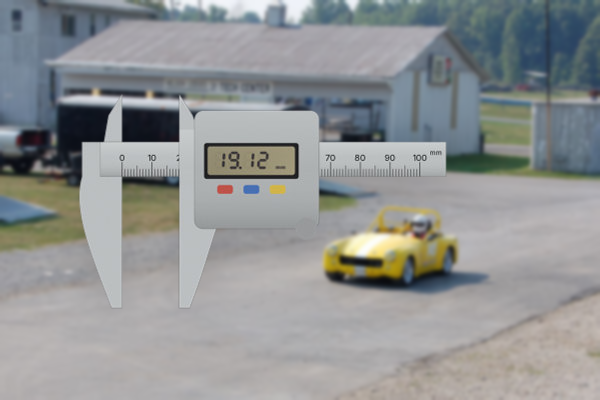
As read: 19.12 mm
